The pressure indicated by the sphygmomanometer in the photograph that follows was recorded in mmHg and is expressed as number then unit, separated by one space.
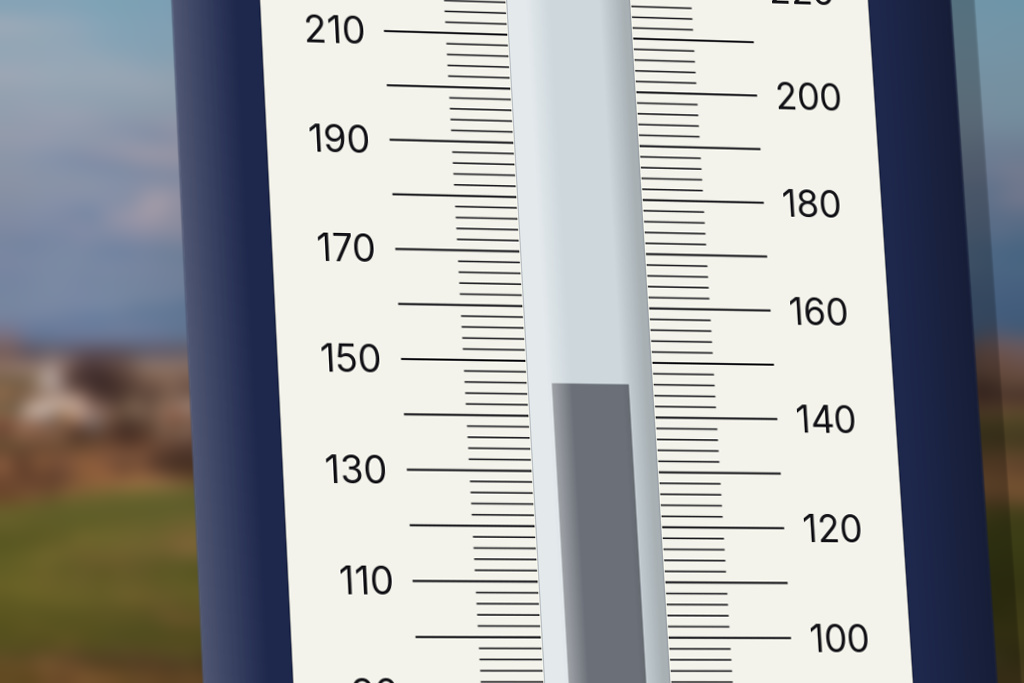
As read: 146 mmHg
